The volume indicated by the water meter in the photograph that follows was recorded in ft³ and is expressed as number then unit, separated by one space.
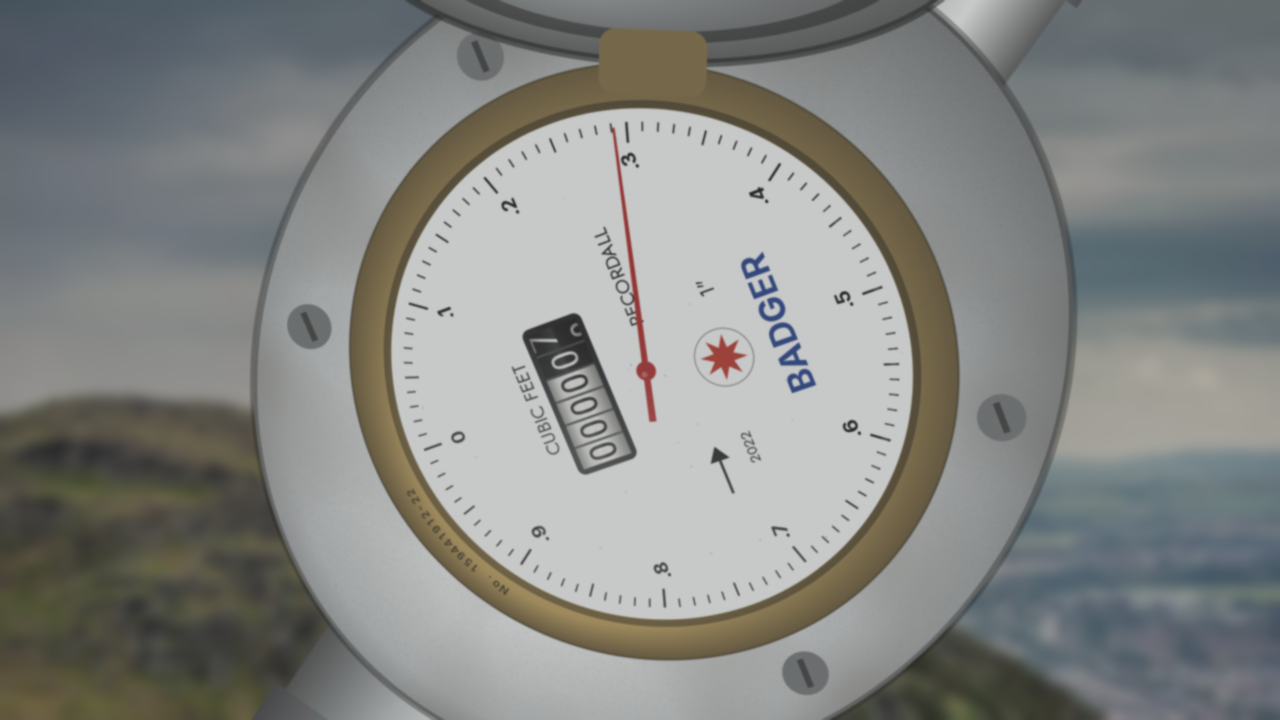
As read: 7.29 ft³
